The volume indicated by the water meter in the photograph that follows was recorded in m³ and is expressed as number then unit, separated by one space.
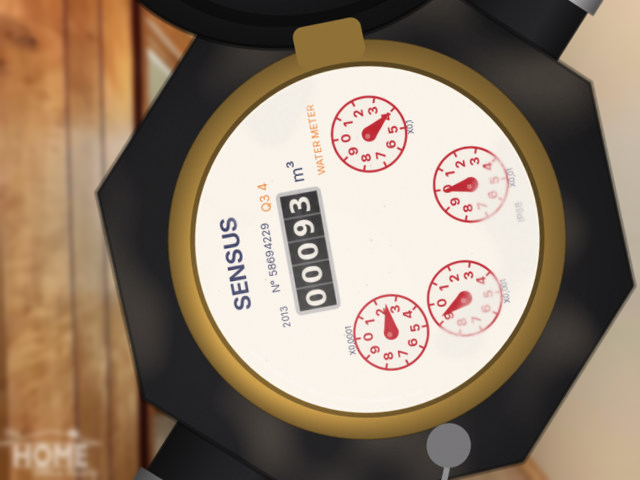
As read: 93.3992 m³
